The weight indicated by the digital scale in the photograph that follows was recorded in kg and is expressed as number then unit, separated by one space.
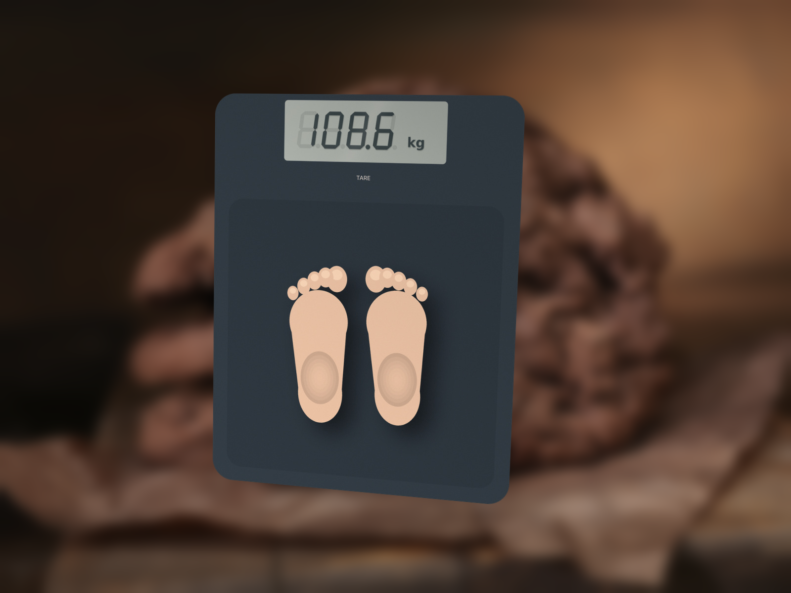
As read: 108.6 kg
